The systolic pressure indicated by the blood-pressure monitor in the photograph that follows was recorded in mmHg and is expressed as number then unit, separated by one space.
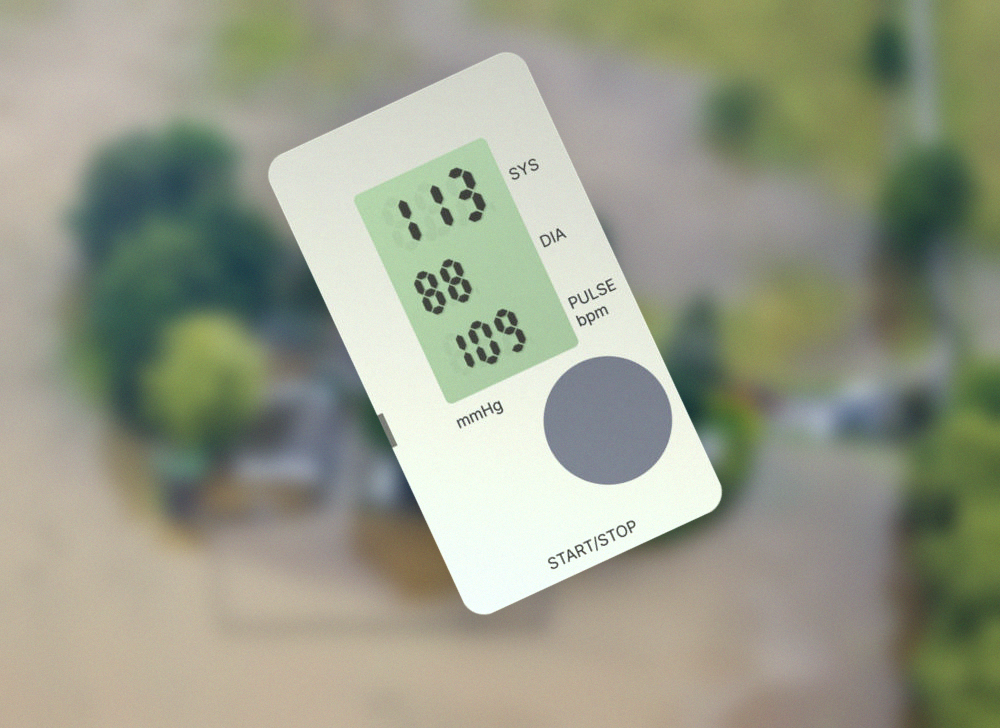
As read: 113 mmHg
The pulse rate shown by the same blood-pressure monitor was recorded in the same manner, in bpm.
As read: 109 bpm
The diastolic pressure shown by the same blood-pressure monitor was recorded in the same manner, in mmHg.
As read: 88 mmHg
